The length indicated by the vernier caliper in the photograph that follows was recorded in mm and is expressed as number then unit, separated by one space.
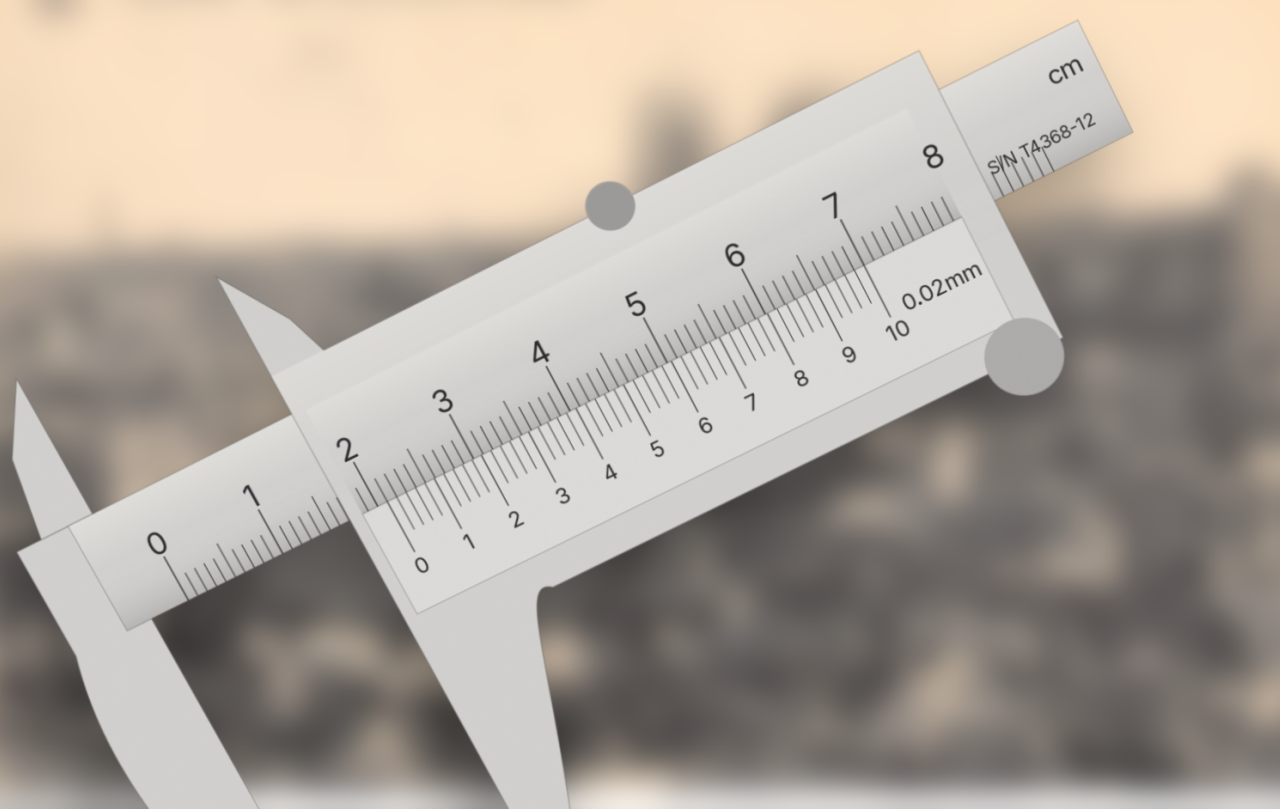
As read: 21.0 mm
